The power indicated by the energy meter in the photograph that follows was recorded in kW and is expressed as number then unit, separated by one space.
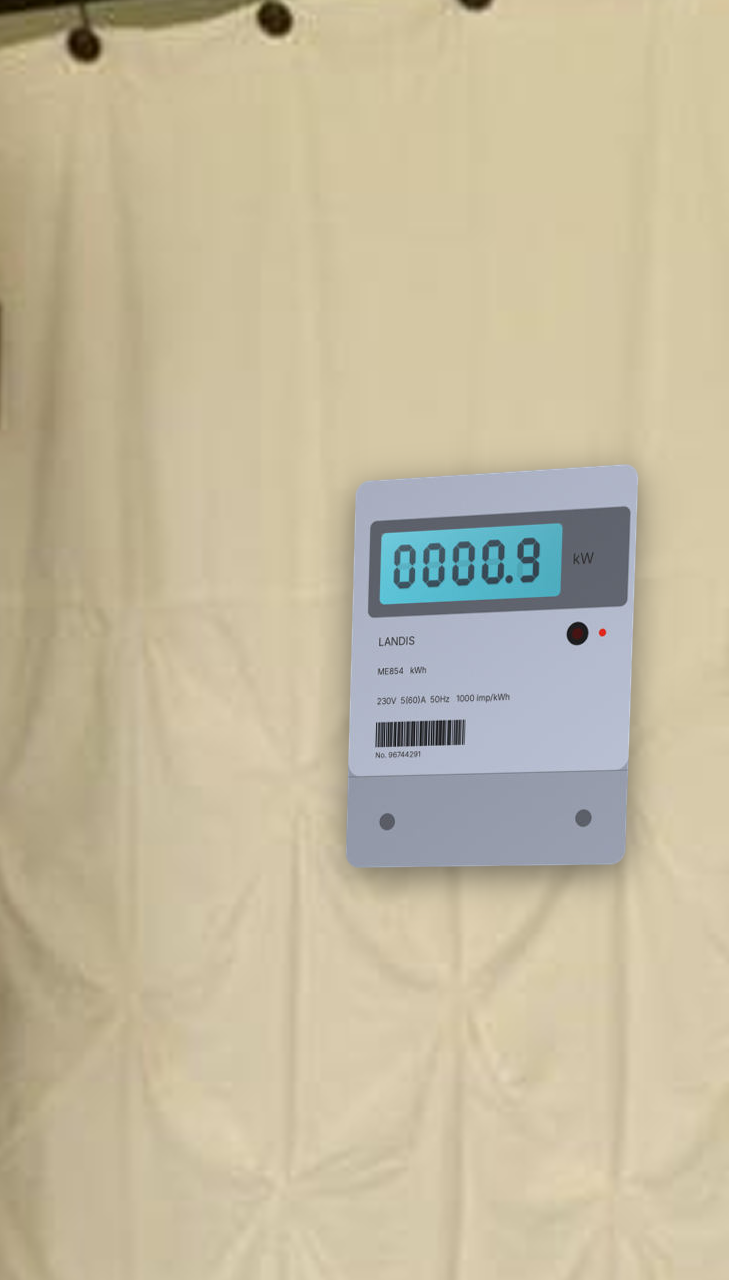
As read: 0.9 kW
